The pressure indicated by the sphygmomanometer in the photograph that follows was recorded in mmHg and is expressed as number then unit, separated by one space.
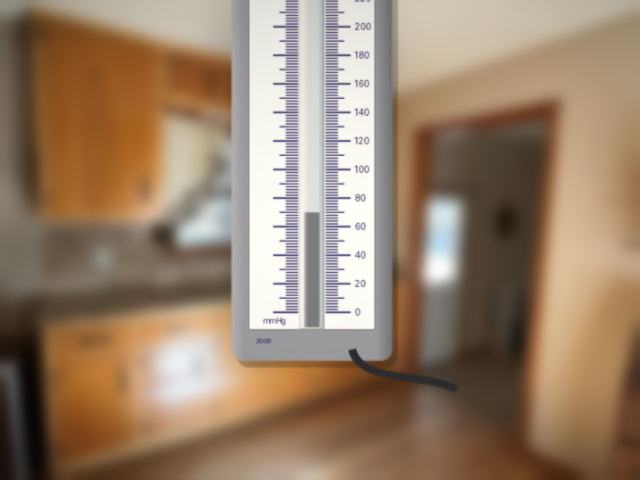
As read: 70 mmHg
